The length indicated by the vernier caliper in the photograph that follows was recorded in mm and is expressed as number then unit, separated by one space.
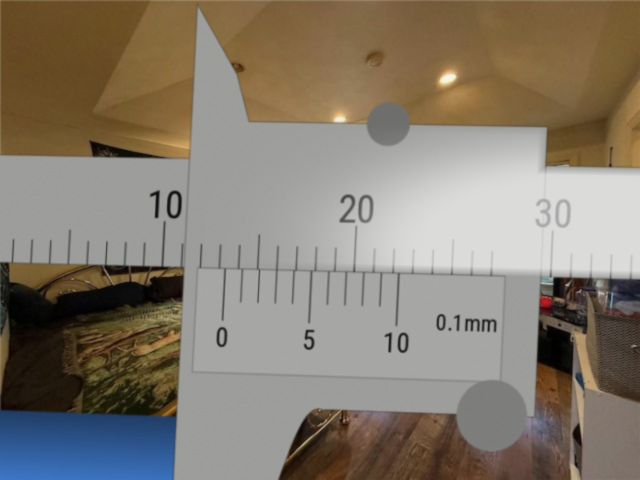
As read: 13.3 mm
